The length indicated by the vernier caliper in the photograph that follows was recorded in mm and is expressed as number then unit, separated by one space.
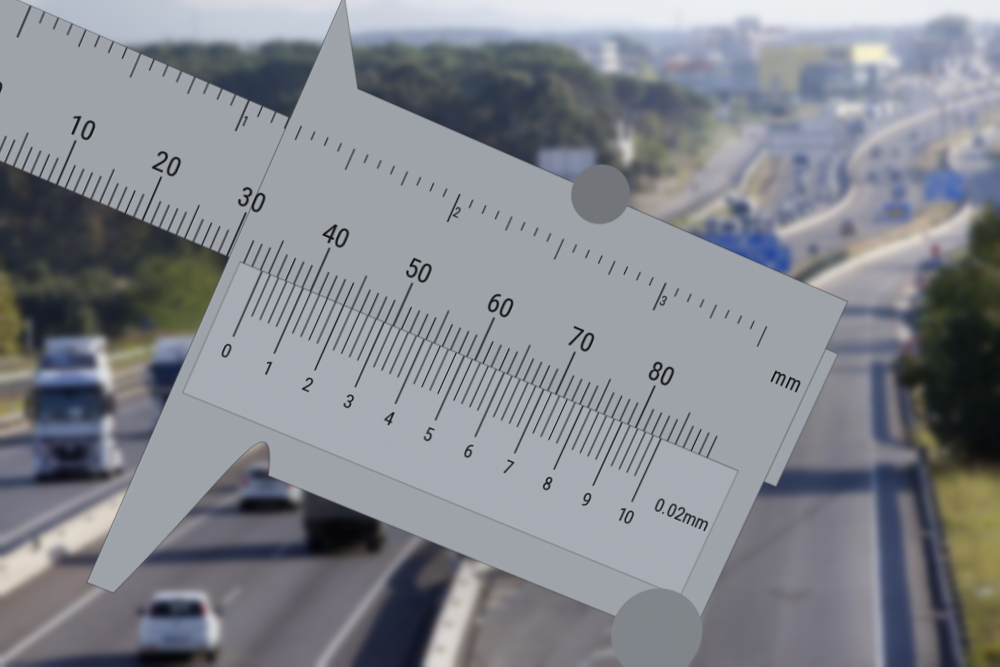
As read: 34.2 mm
